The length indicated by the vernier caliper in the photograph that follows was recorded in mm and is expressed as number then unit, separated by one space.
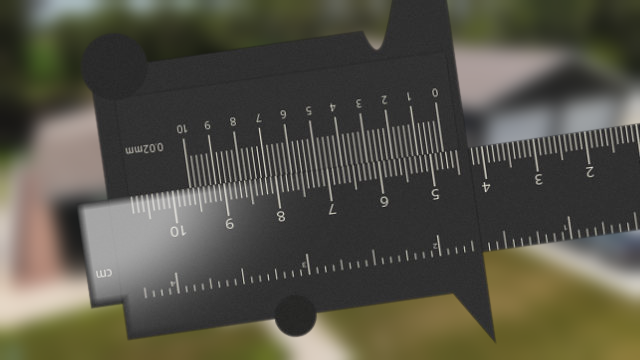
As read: 47.5 mm
